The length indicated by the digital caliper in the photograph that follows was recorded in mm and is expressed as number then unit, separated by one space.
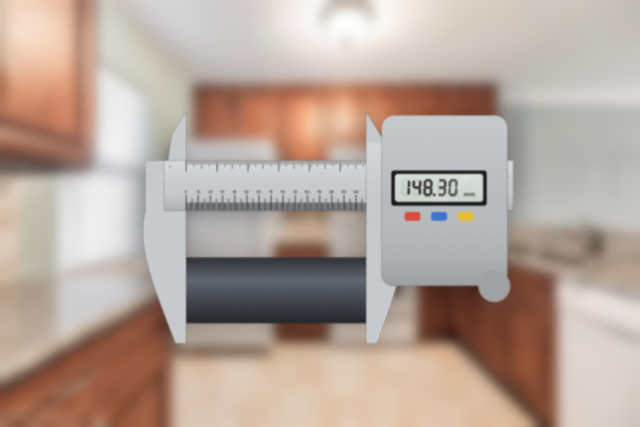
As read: 148.30 mm
